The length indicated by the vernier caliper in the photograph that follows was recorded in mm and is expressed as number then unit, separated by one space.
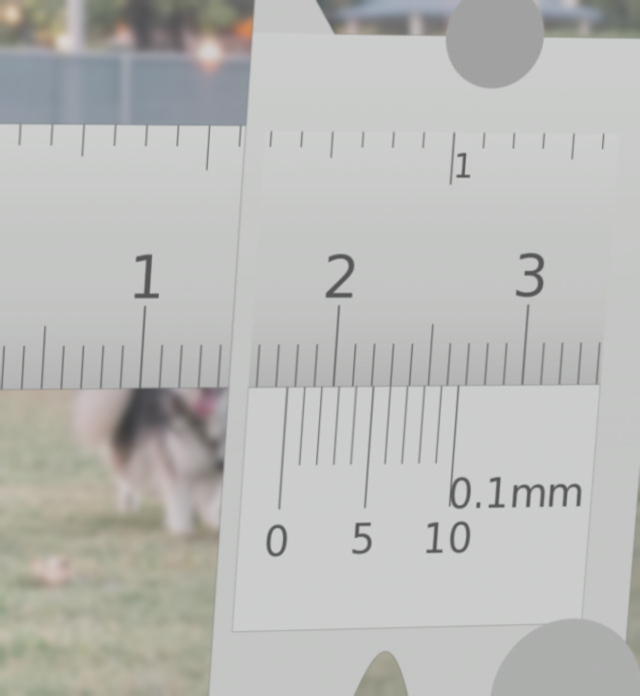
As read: 17.6 mm
